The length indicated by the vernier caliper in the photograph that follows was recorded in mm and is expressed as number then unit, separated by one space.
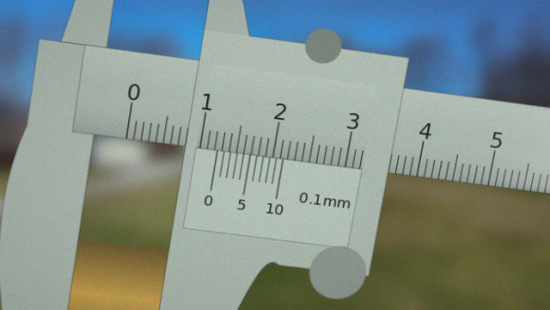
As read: 12.4 mm
